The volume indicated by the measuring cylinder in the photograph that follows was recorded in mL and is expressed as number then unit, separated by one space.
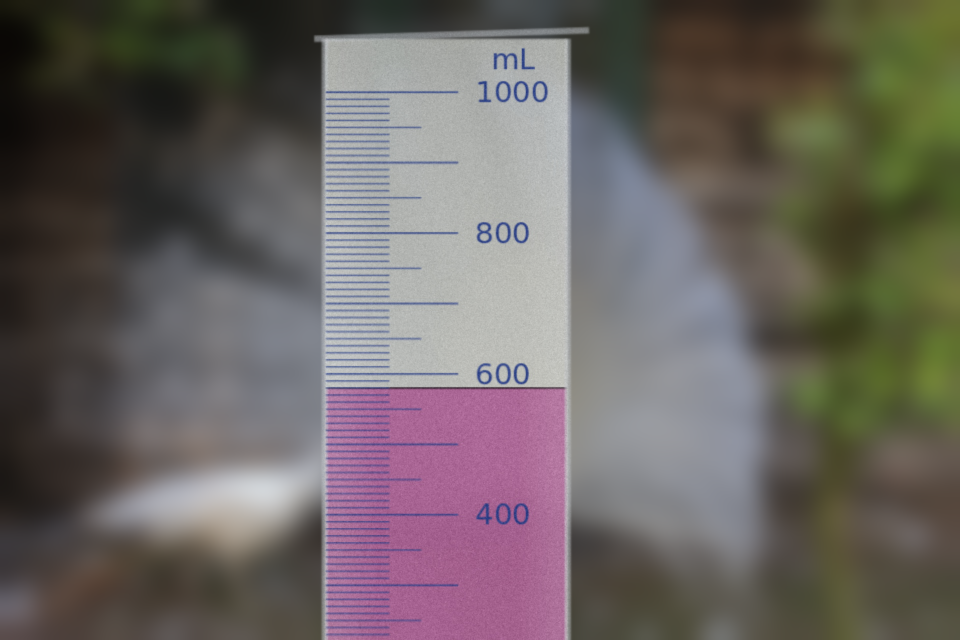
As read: 580 mL
